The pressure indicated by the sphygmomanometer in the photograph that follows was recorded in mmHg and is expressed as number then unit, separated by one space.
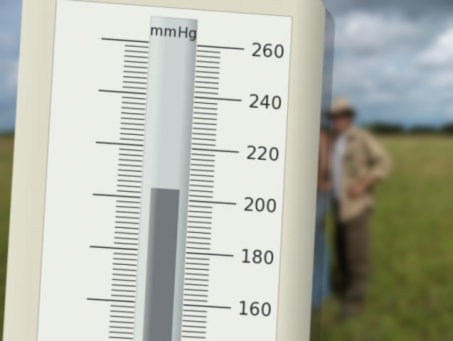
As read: 204 mmHg
